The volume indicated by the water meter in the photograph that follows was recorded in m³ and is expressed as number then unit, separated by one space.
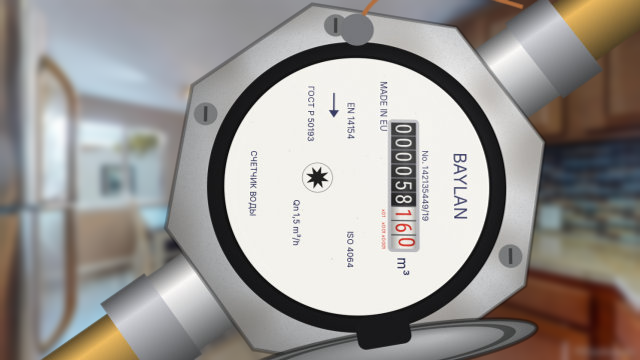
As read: 58.160 m³
